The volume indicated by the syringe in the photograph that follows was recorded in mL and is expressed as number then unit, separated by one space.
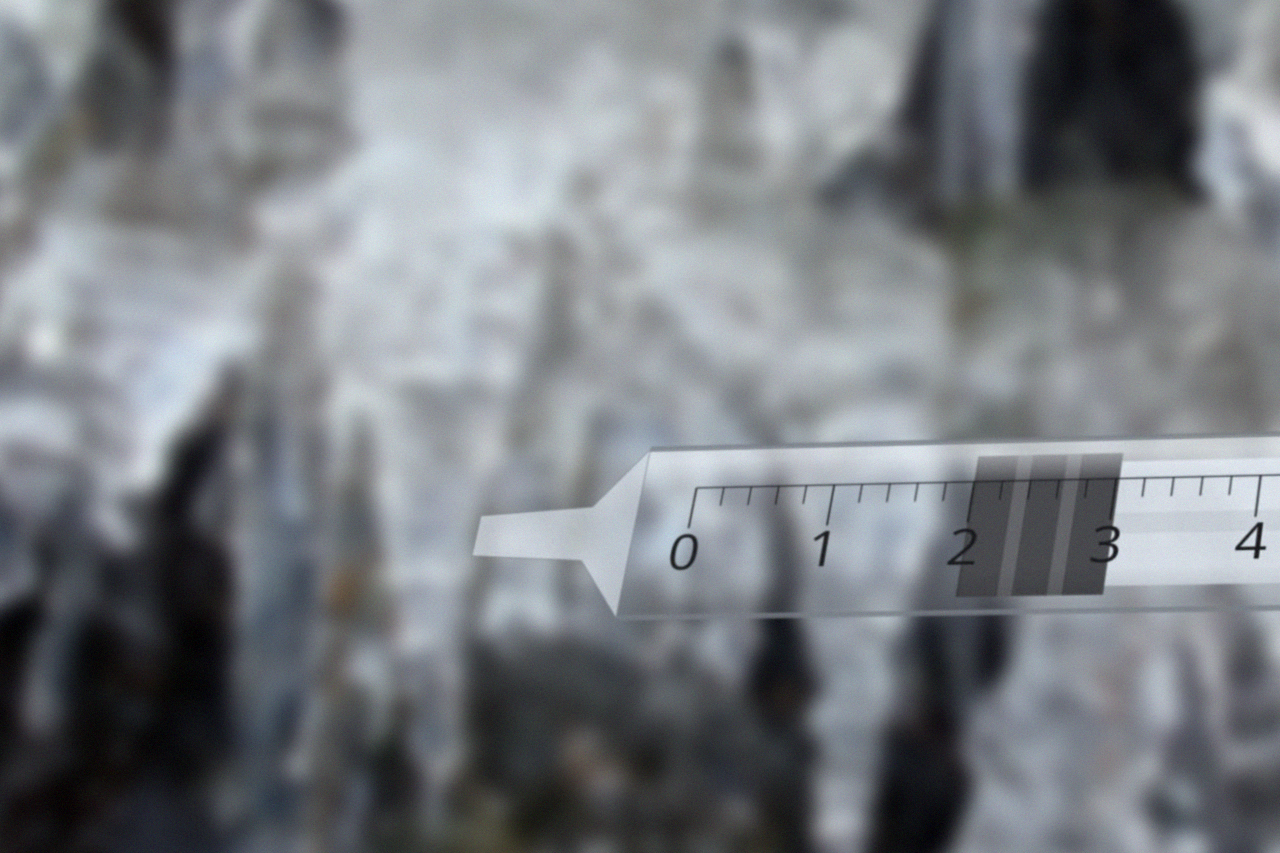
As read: 2 mL
